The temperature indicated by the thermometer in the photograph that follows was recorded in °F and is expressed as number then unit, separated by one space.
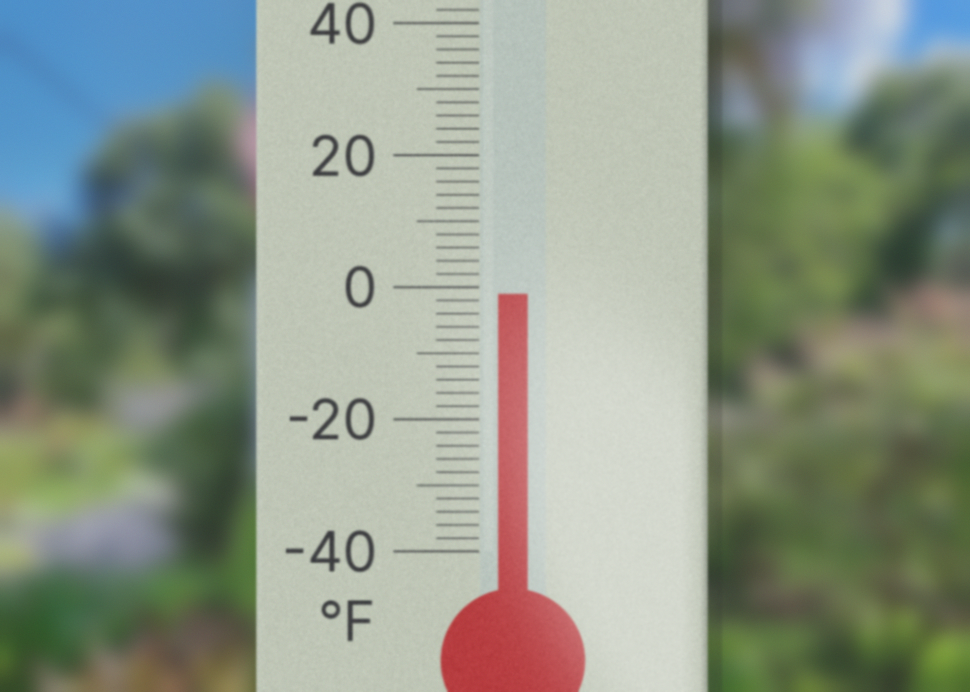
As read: -1 °F
